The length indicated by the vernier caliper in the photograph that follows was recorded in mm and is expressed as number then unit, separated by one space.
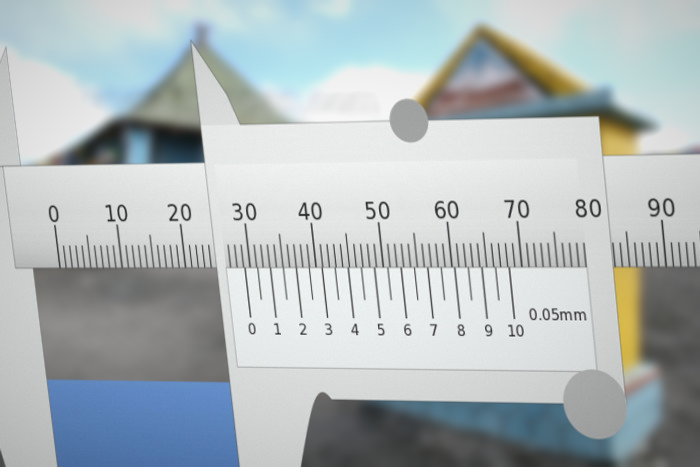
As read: 29.2 mm
